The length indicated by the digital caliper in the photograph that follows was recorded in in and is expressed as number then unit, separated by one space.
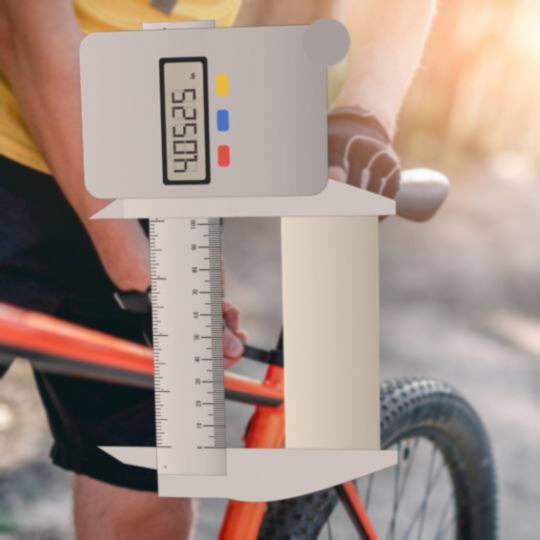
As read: 4.0525 in
